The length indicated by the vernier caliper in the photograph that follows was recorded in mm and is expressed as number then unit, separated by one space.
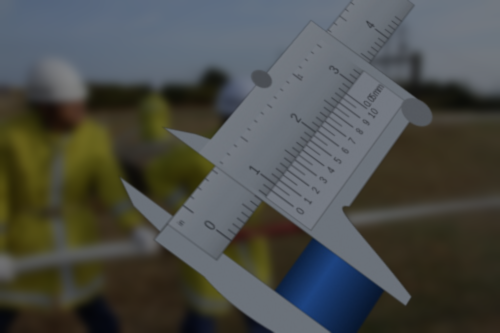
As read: 9.0 mm
